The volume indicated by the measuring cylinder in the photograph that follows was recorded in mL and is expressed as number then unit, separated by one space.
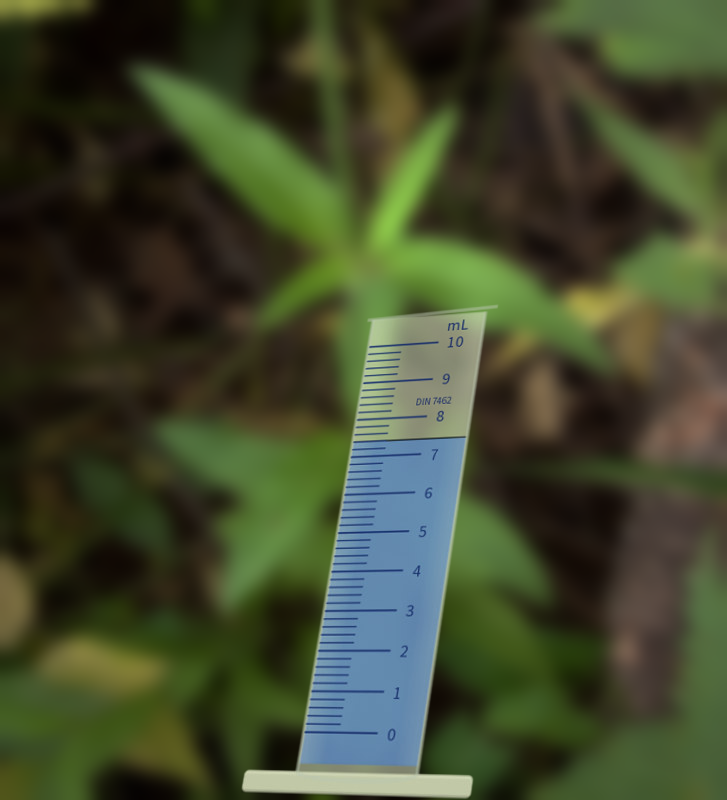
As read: 7.4 mL
